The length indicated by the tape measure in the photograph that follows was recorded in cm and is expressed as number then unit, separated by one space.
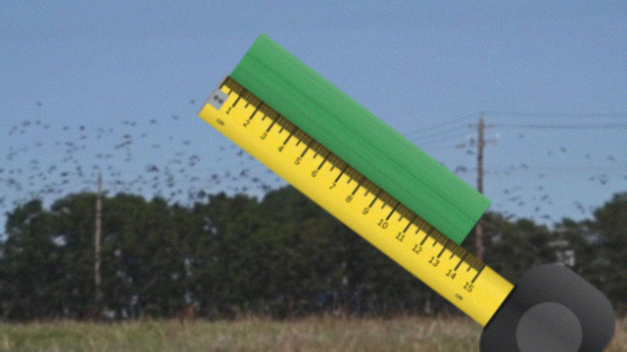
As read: 13.5 cm
